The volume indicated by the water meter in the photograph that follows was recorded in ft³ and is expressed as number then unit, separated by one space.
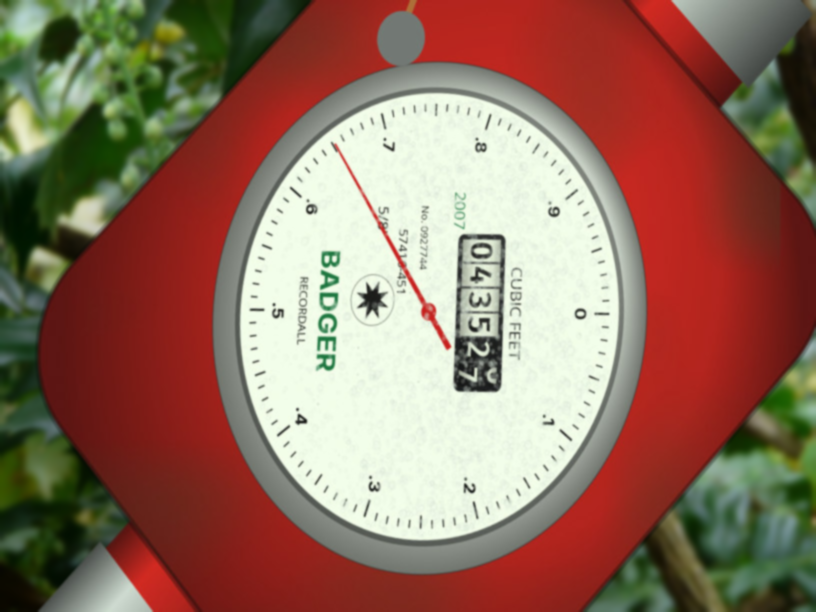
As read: 43526.65 ft³
